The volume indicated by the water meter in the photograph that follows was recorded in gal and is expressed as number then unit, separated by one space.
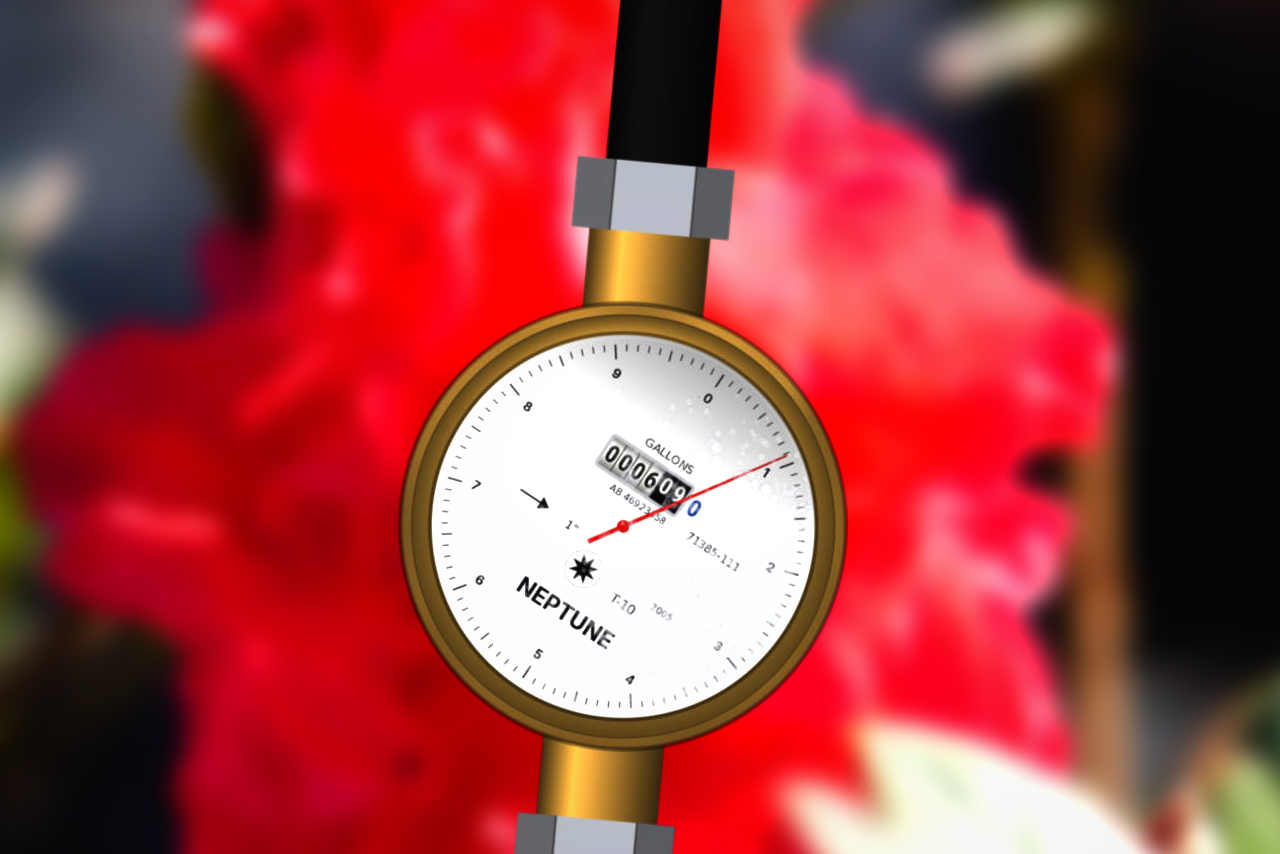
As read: 6090.9 gal
